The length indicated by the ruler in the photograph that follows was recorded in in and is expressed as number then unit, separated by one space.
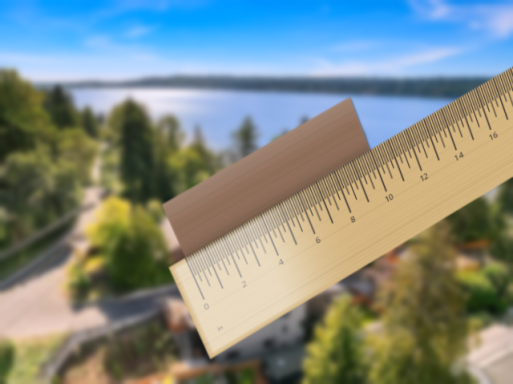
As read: 10 in
